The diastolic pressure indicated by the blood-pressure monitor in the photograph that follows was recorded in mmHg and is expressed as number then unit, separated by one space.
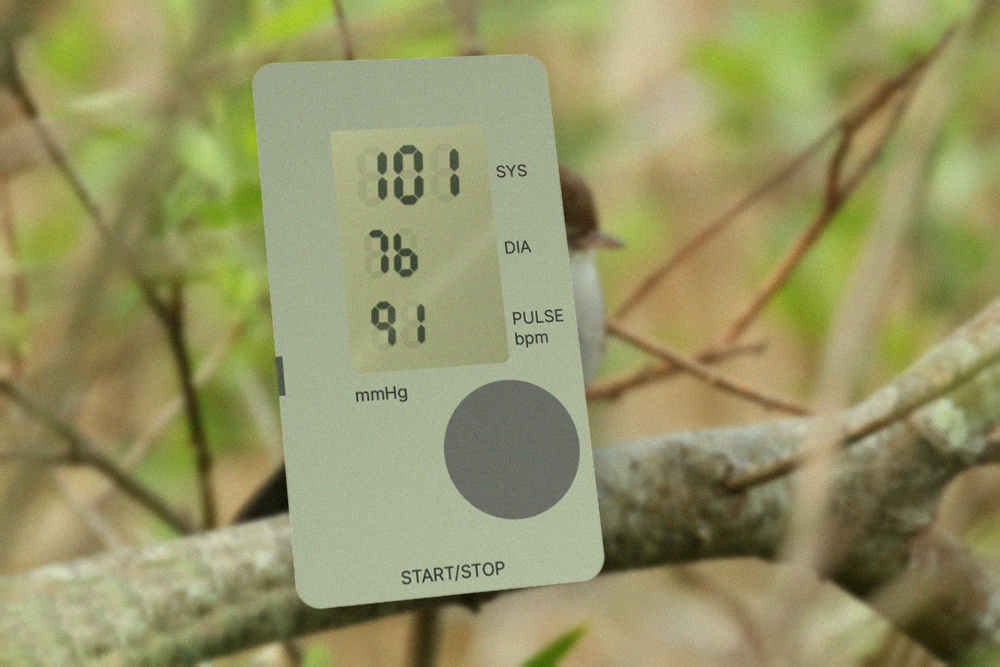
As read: 76 mmHg
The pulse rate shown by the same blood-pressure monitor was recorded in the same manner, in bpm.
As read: 91 bpm
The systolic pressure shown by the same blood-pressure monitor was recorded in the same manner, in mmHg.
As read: 101 mmHg
